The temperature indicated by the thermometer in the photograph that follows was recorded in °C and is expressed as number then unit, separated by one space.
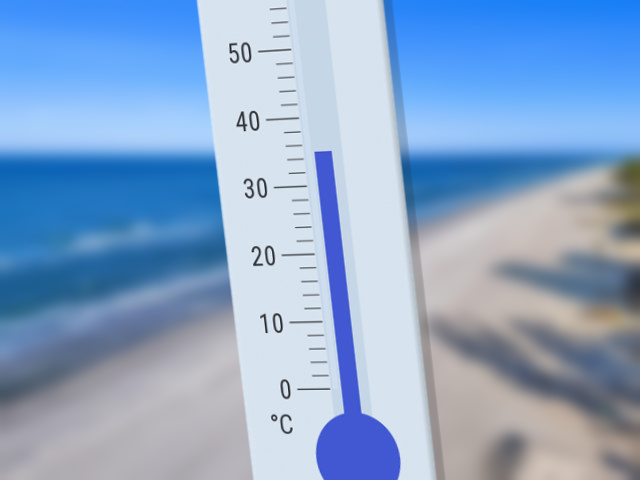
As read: 35 °C
